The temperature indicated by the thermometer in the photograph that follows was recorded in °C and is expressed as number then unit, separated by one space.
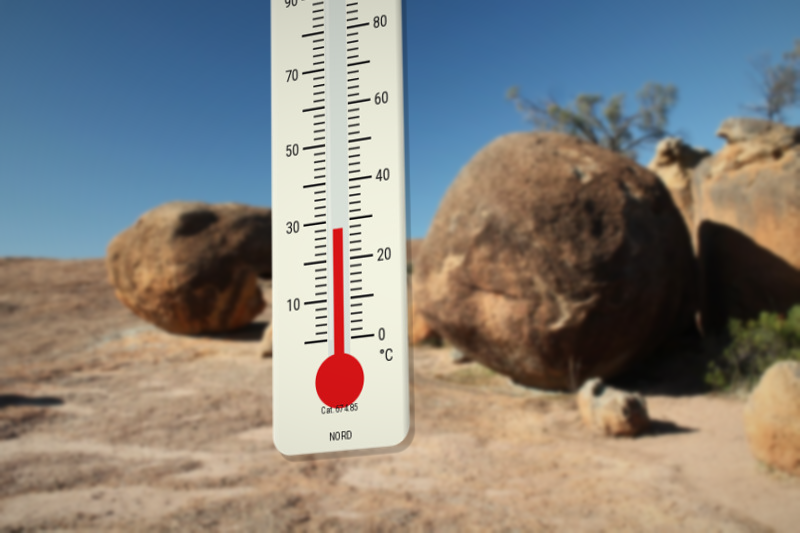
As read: 28 °C
